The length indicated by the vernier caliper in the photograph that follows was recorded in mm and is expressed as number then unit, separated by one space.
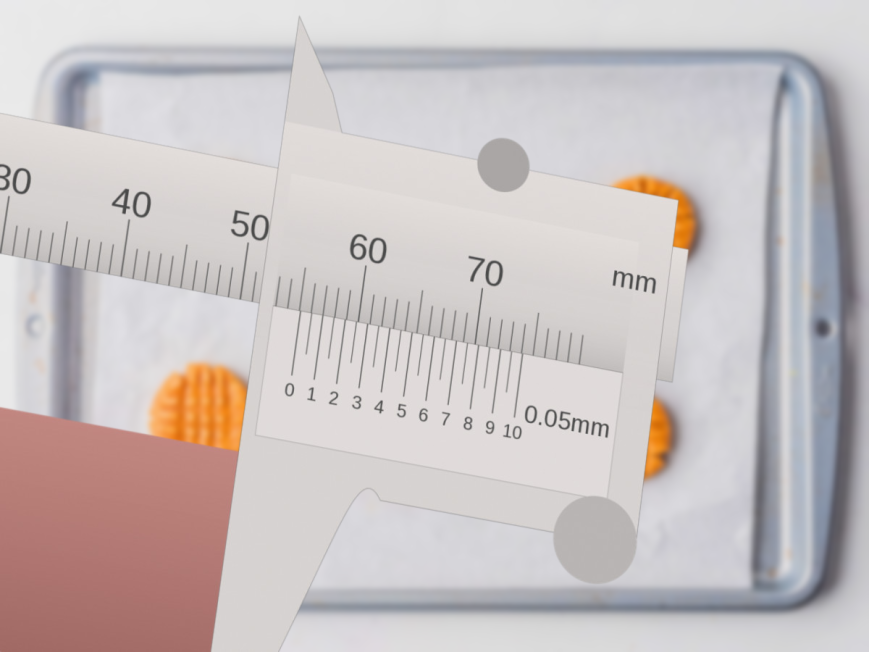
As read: 55.1 mm
